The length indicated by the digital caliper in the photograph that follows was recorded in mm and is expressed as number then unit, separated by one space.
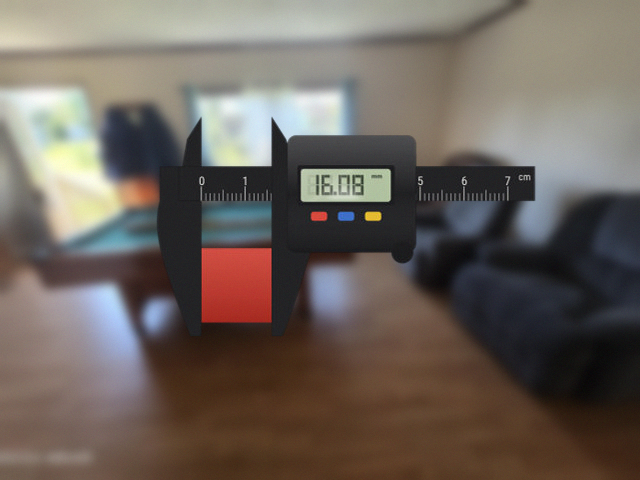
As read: 16.08 mm
